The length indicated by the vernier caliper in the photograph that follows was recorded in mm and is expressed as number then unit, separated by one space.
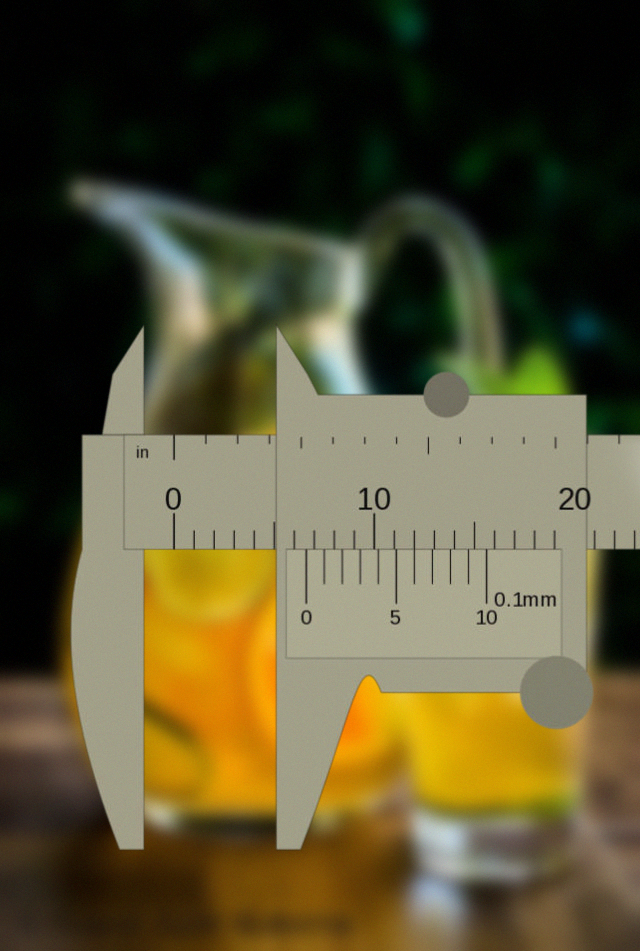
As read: 6.6 mm
